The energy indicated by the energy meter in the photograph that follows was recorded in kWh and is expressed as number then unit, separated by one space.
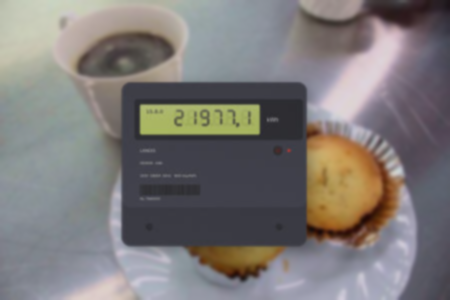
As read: 21977.1 kWh
